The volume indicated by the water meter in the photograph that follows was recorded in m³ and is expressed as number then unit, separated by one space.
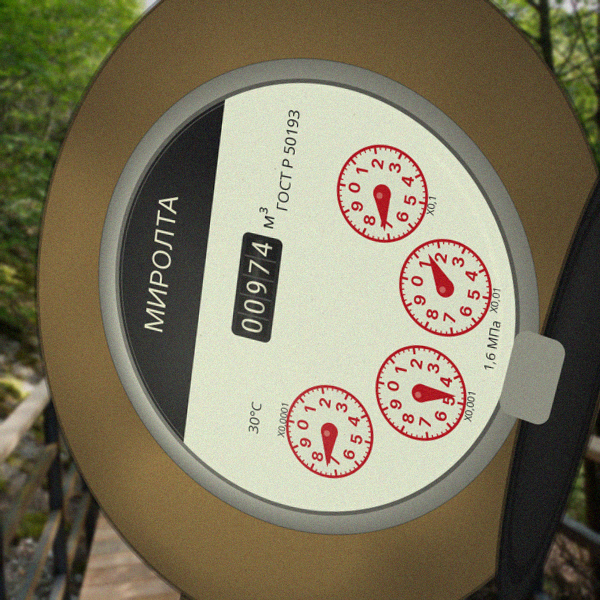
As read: 974.7147 m³
